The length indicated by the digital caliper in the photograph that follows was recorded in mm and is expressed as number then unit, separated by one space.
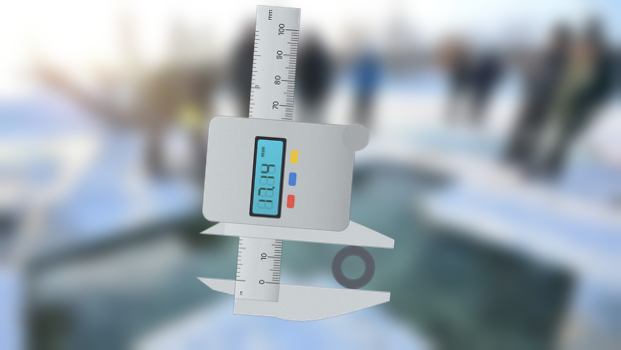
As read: 17.14 mm
